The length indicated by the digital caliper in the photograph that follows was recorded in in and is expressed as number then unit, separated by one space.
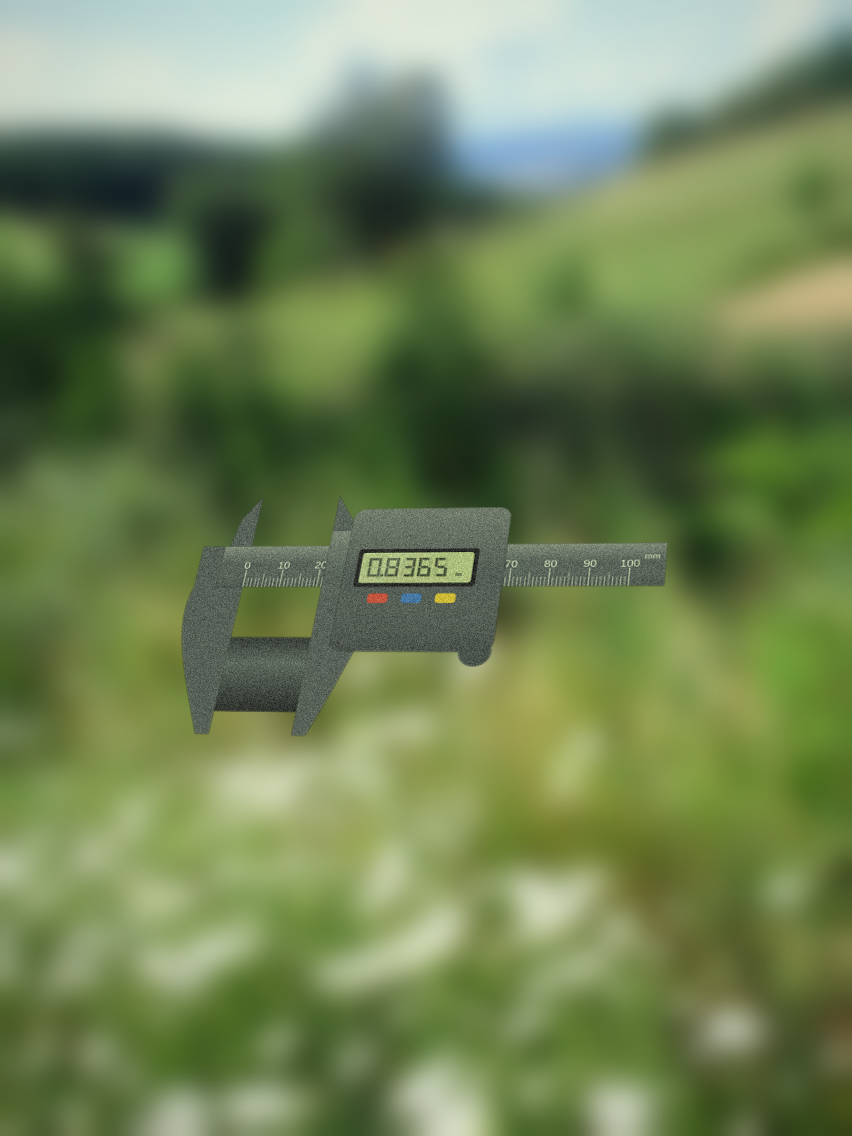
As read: 0.8365 in
